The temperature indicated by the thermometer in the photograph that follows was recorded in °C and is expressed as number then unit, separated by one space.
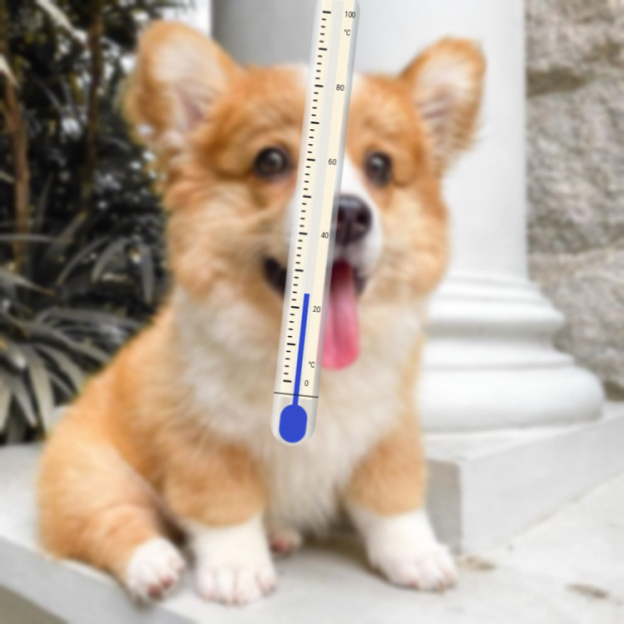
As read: 24 °C
